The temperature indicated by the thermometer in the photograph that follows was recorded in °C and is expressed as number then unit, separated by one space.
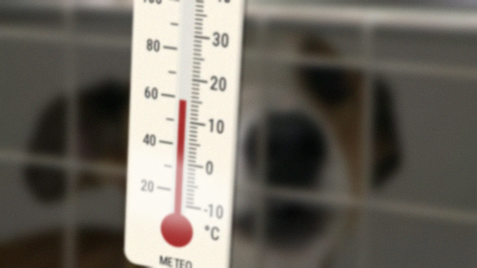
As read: 15 °C
